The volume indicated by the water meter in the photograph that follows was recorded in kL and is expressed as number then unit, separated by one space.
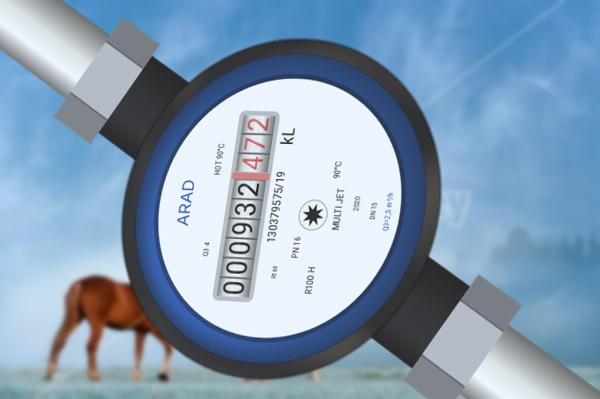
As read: 932.472 kL
